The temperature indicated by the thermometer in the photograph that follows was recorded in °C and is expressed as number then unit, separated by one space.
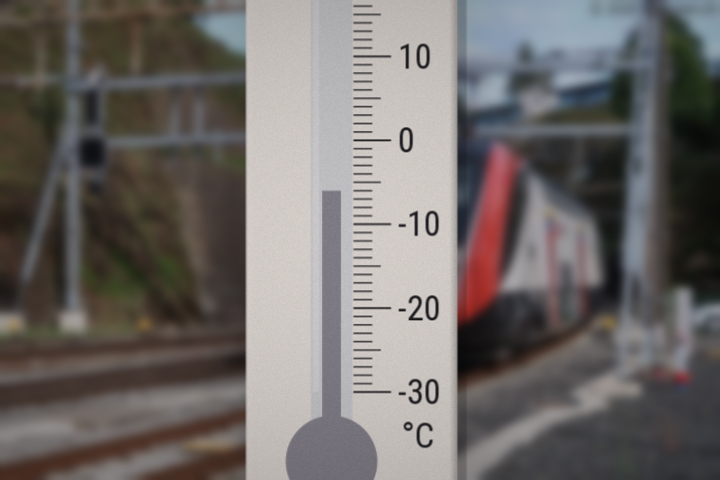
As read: -6 °C
